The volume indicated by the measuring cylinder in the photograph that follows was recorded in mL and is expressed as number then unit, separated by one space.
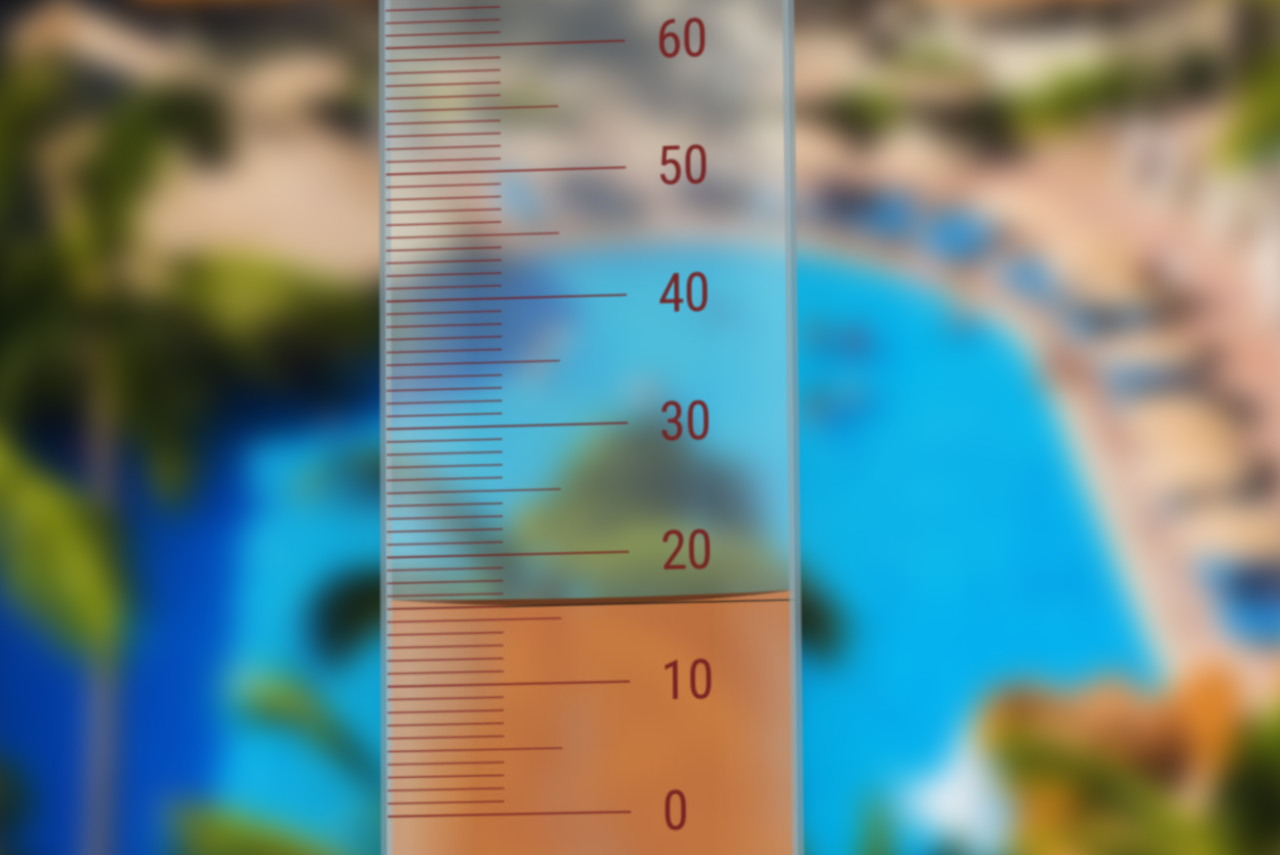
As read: 16 mL
